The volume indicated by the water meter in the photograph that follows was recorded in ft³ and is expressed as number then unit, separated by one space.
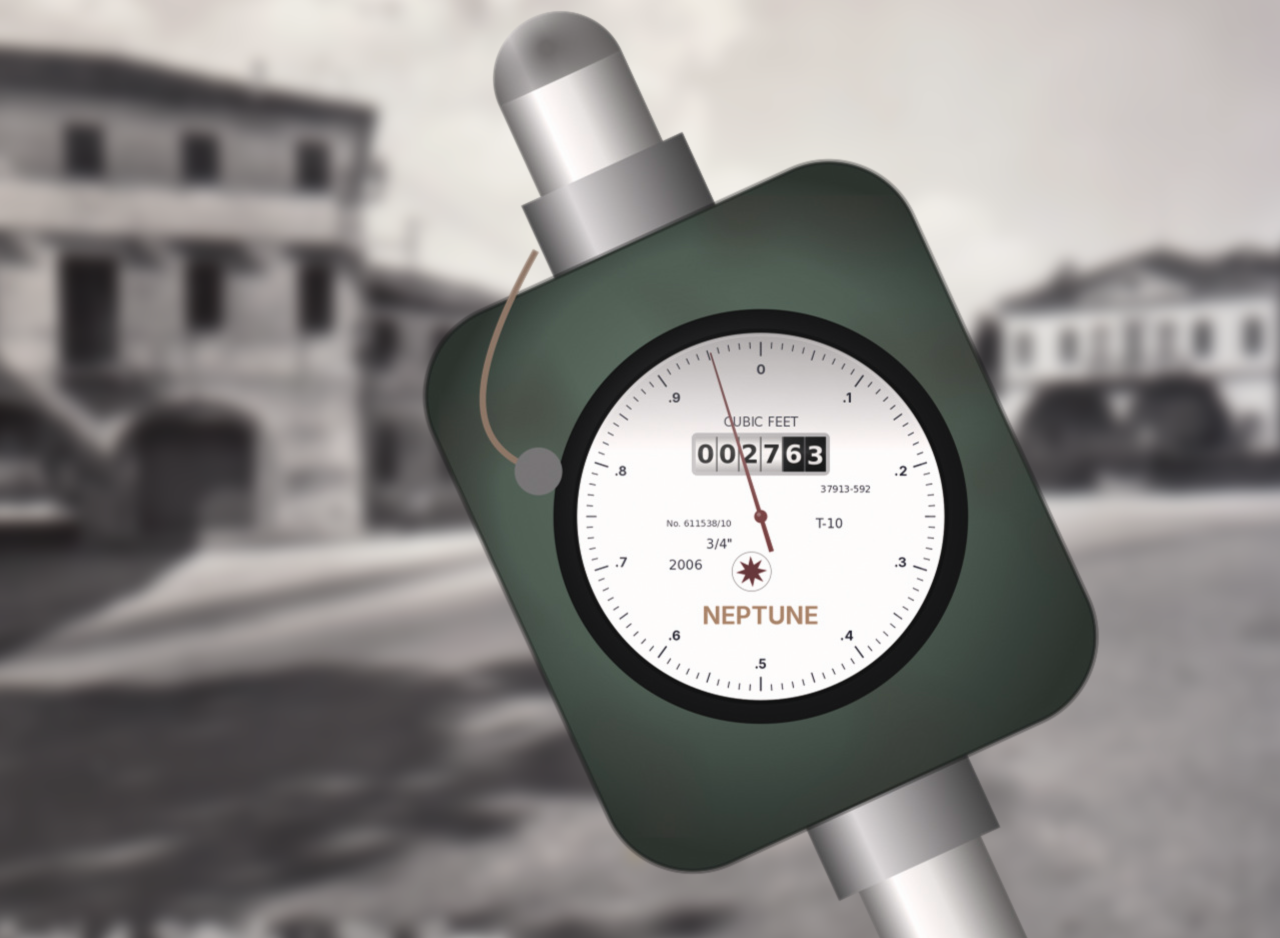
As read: 2762.95 ft³
